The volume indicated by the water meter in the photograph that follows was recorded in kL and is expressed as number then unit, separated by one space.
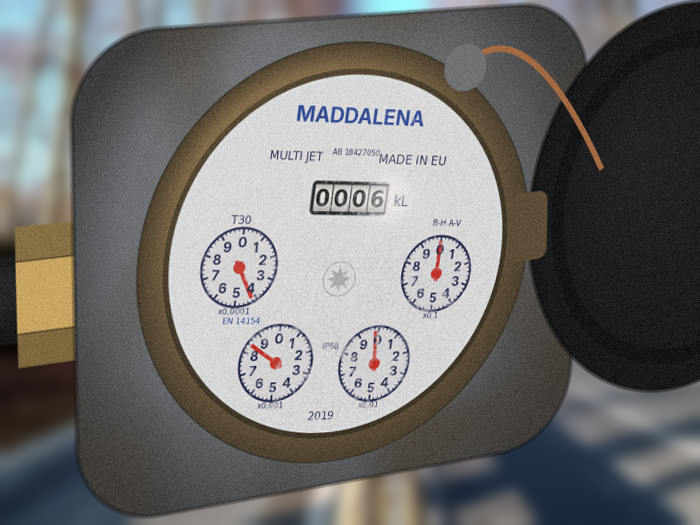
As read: 5.9984 kL
